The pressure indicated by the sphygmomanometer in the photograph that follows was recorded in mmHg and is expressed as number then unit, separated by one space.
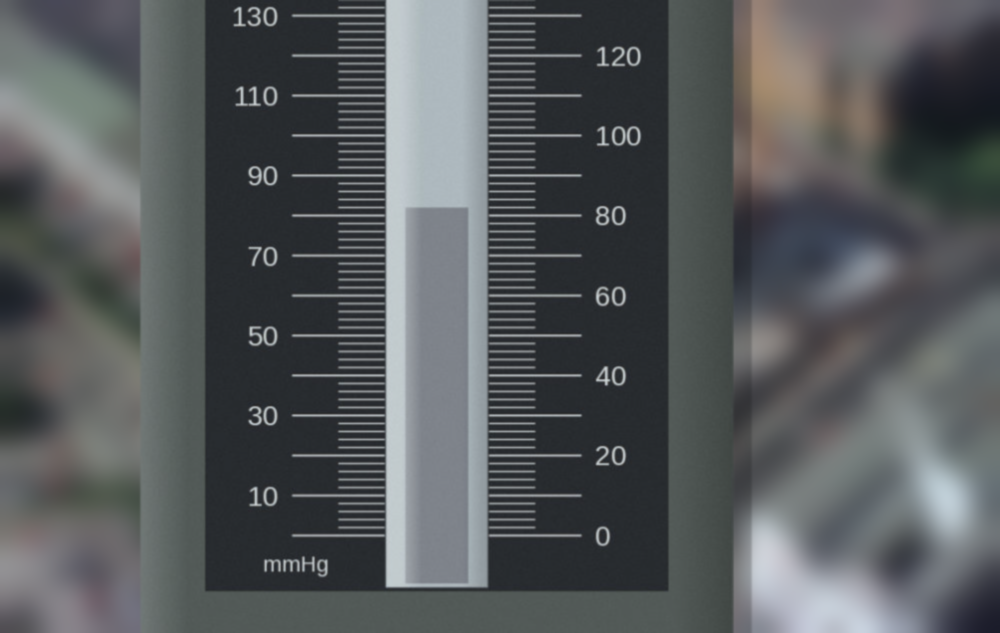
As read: 82 mmHg
